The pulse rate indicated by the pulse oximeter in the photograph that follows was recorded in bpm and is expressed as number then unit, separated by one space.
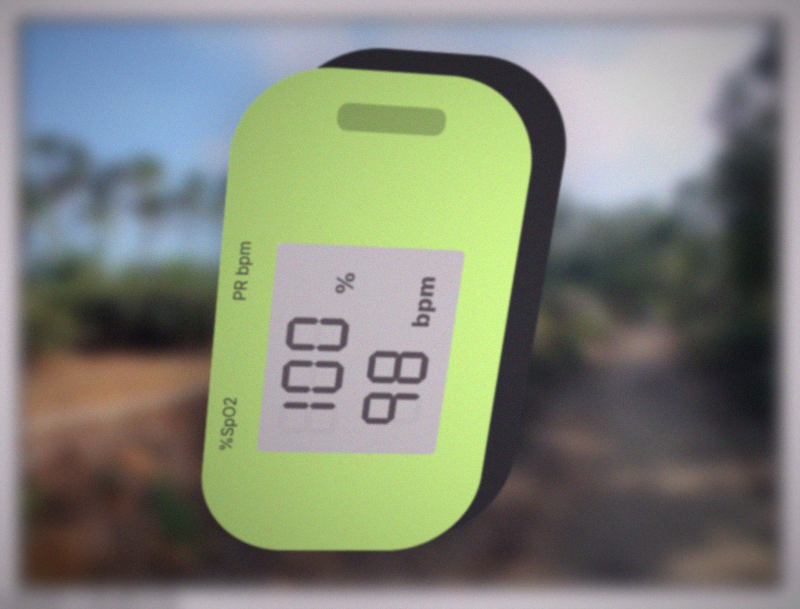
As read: 98 bpm
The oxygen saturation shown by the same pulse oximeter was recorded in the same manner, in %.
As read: 100 %
